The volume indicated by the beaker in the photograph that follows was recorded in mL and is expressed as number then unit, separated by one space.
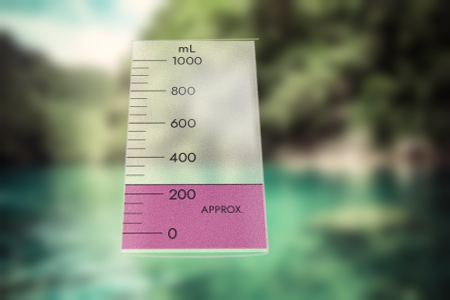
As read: 250 mL
